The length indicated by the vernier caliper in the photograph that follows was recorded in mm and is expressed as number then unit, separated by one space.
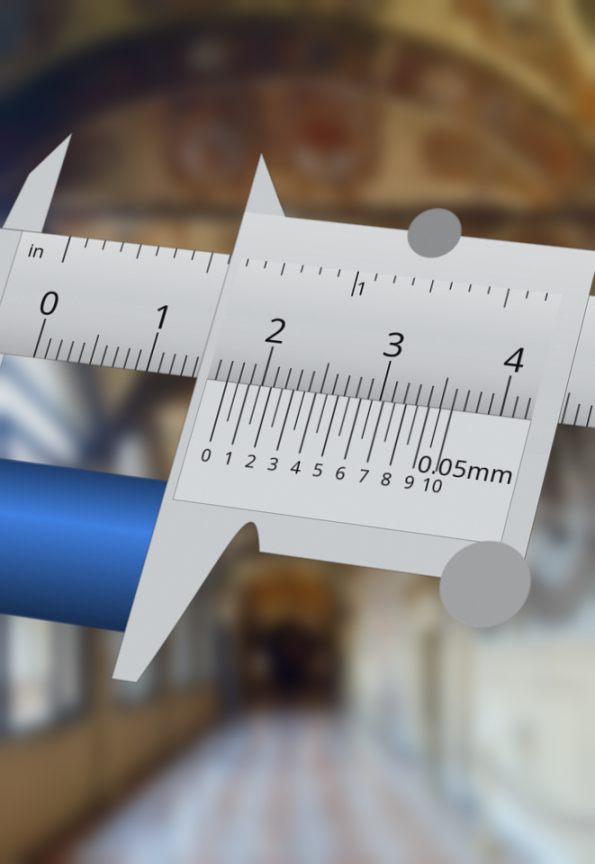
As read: 17.0 mm
